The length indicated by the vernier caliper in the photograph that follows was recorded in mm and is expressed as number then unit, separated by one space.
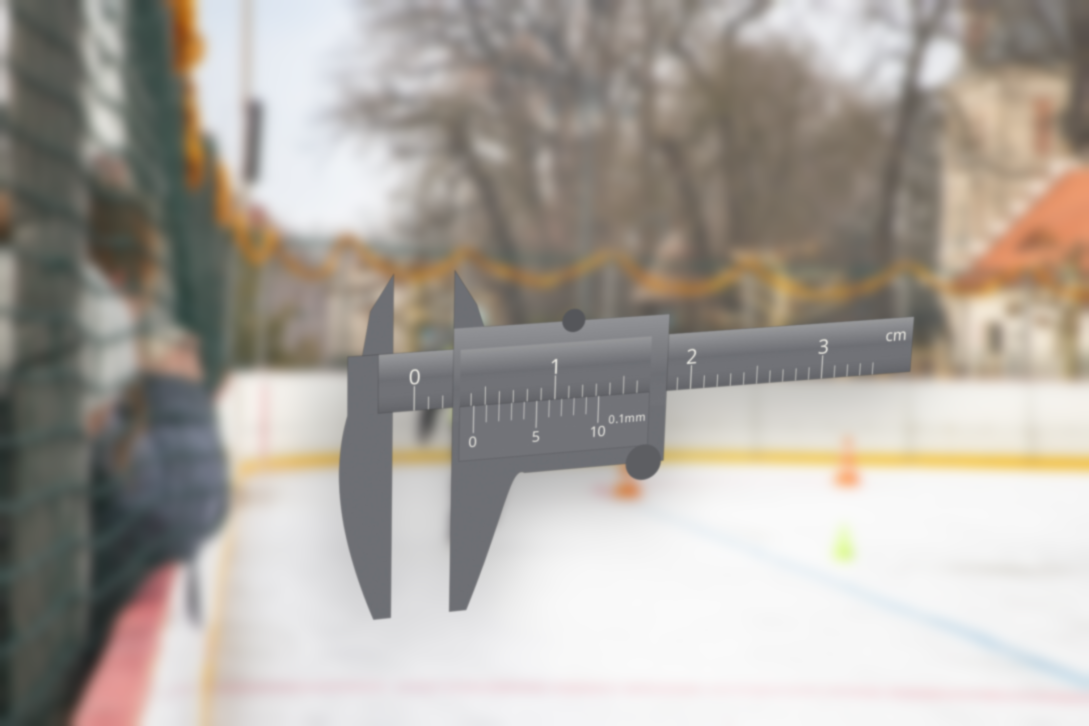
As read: 4.2 mm
